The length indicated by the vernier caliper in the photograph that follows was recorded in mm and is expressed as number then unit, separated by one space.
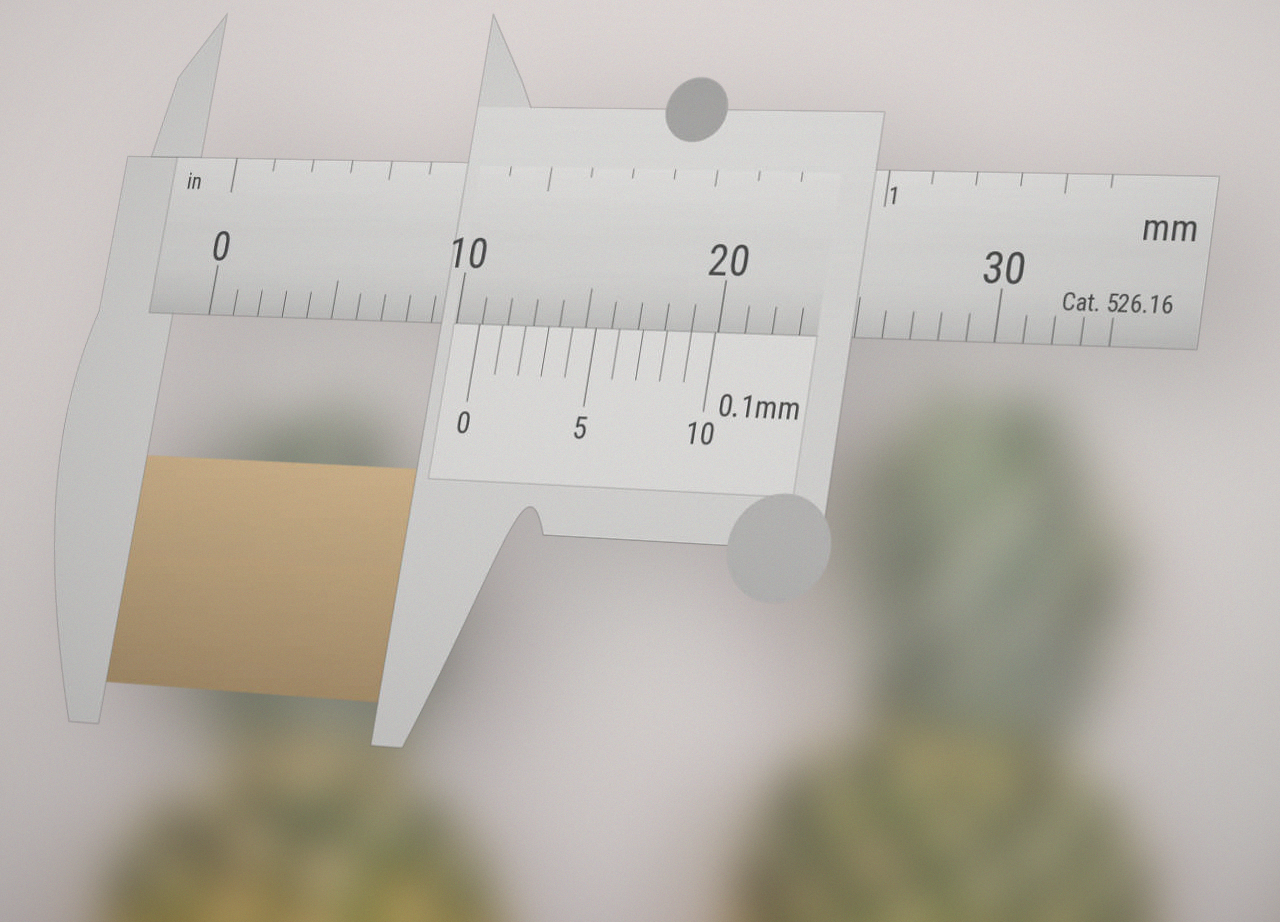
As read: 10.9 mm
